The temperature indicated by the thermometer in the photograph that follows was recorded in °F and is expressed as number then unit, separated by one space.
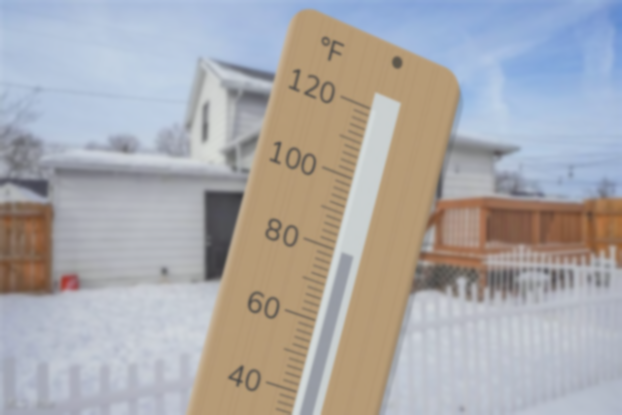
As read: 80 °F
